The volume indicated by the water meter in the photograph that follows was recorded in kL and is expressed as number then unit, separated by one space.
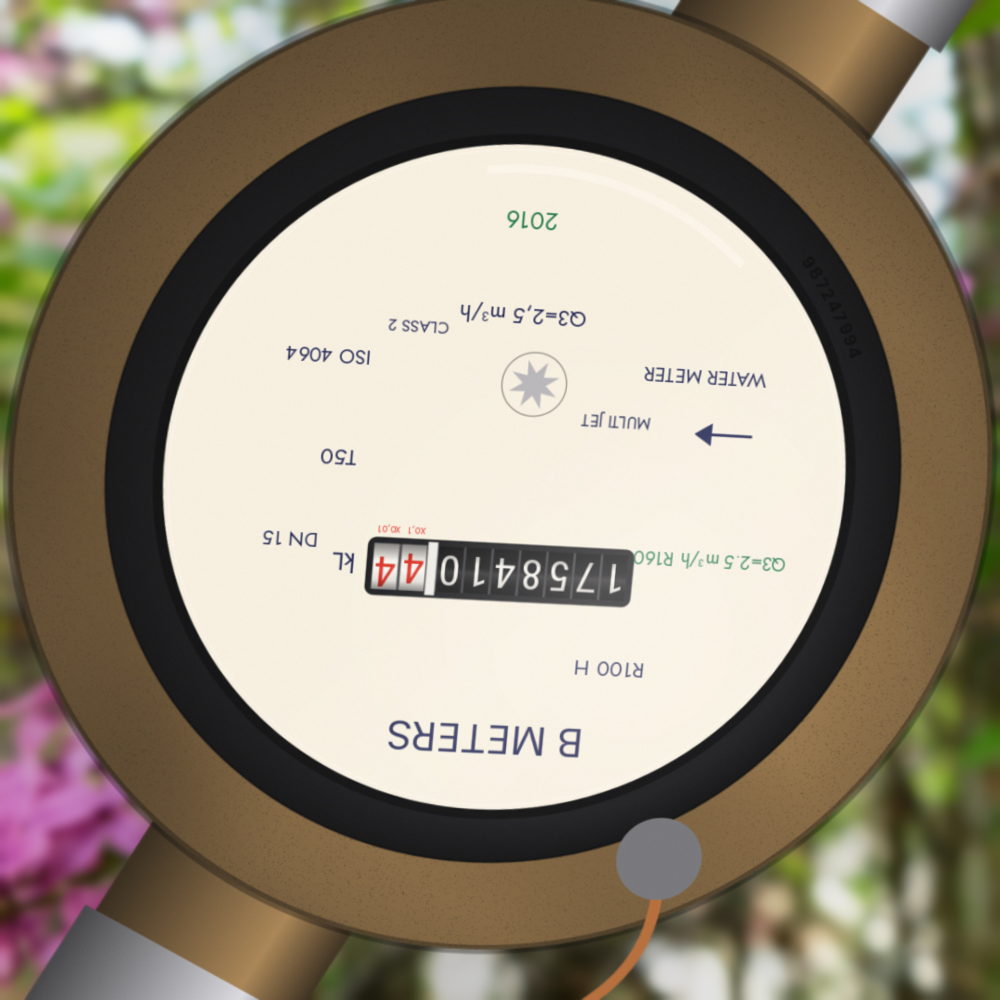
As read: 1758410.44 kL
